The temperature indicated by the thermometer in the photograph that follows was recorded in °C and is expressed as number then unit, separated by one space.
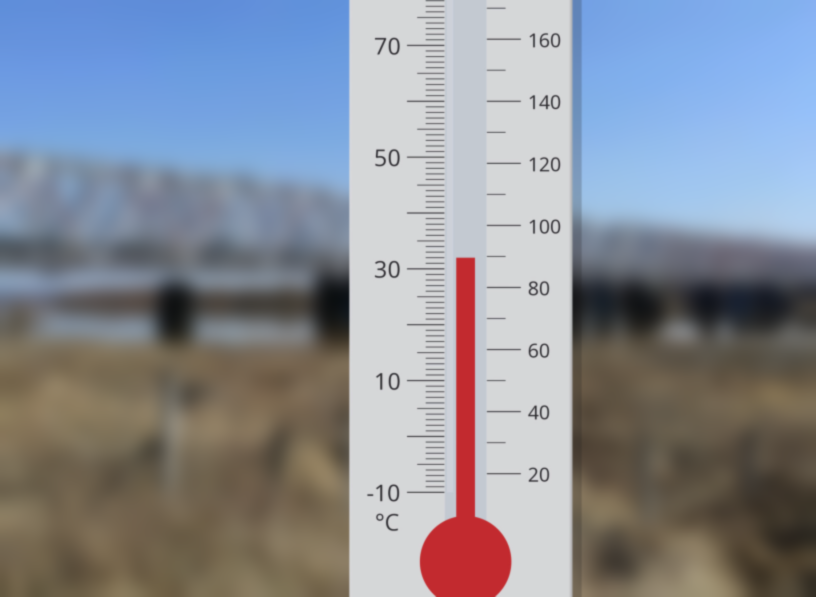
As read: 32 °C
